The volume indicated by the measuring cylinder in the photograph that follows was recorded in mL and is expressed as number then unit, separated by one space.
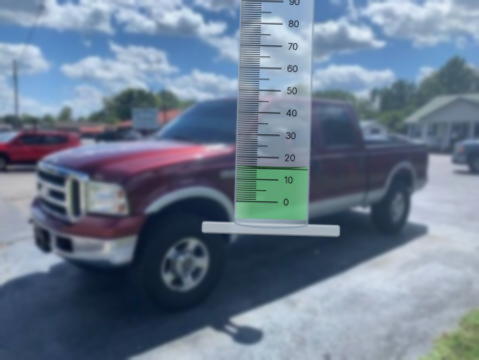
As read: 15 mL
